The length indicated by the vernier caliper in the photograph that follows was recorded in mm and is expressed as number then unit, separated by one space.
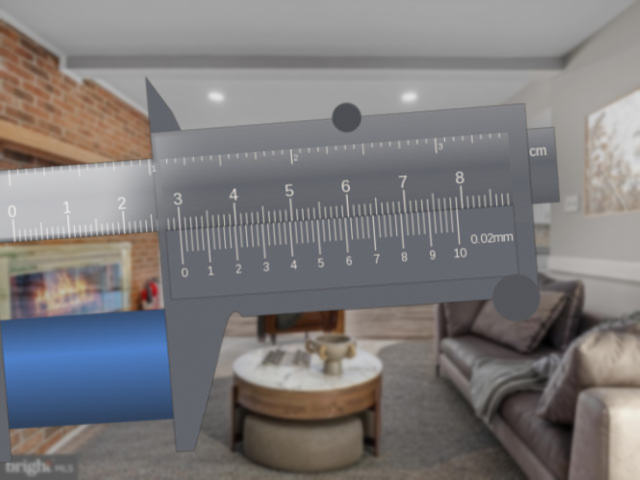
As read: 30.0 mm
